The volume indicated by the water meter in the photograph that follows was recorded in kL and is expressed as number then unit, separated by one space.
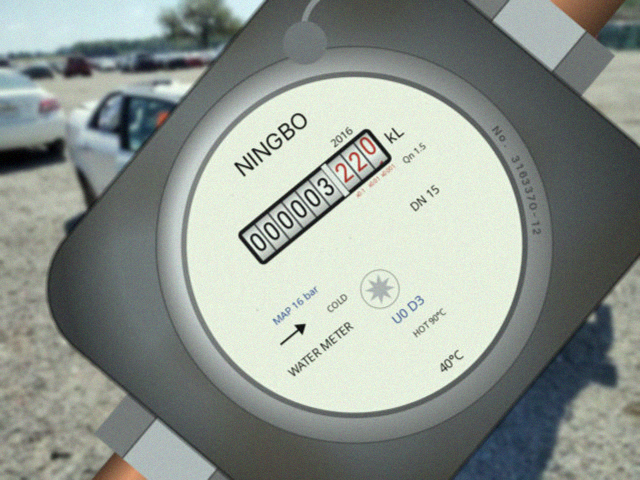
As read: 3.220 kL
